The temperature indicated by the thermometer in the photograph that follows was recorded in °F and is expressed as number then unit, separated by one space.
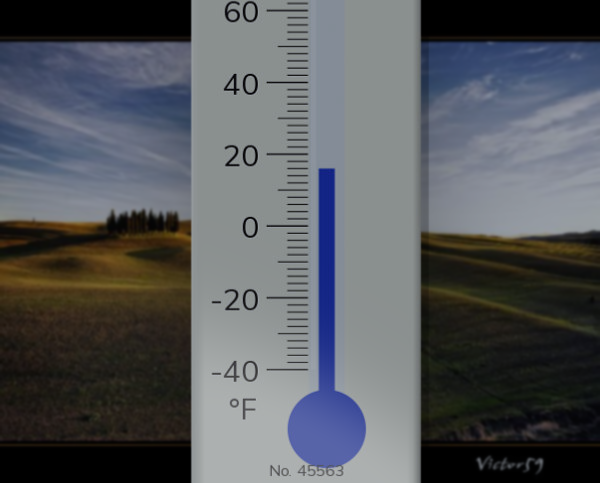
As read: 16 °F
